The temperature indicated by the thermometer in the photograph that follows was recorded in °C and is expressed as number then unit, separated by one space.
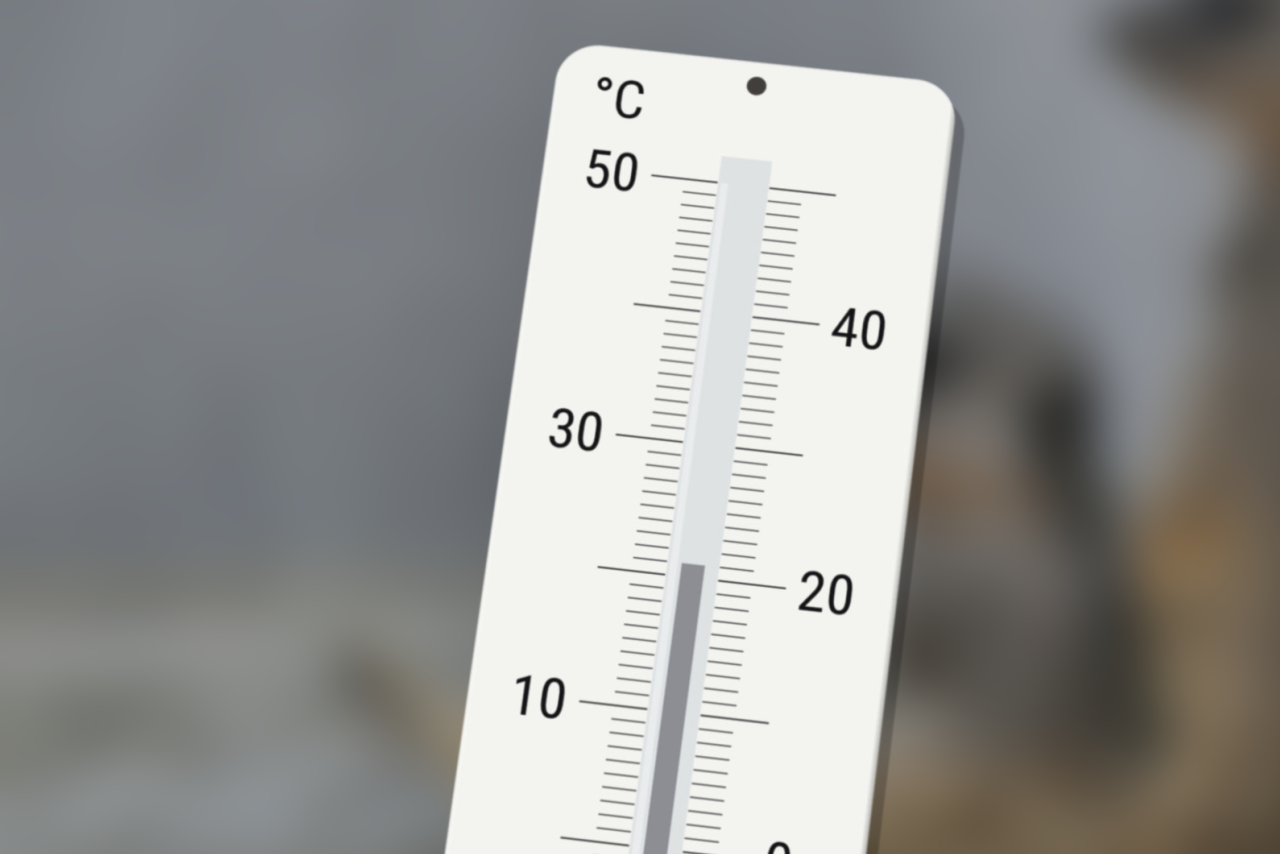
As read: 21 °C
